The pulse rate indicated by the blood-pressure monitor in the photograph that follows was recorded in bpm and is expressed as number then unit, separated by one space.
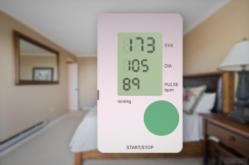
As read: 89 bpm
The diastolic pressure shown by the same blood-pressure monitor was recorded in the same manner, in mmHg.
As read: 105 mmHg
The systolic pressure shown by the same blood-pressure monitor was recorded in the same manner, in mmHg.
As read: 173 mmHg
